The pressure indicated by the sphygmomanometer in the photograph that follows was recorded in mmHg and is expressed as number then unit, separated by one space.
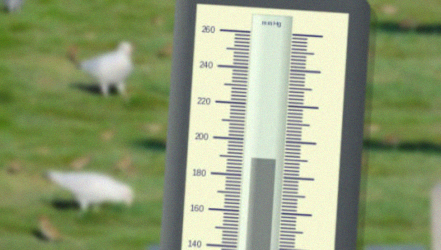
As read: 190 mmHg
